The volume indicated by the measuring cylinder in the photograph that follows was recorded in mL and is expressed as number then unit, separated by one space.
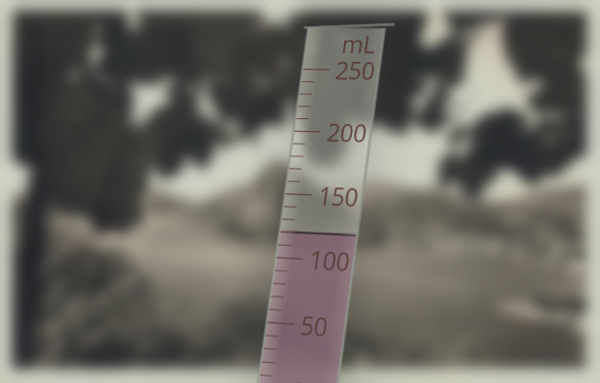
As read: 120 mL
